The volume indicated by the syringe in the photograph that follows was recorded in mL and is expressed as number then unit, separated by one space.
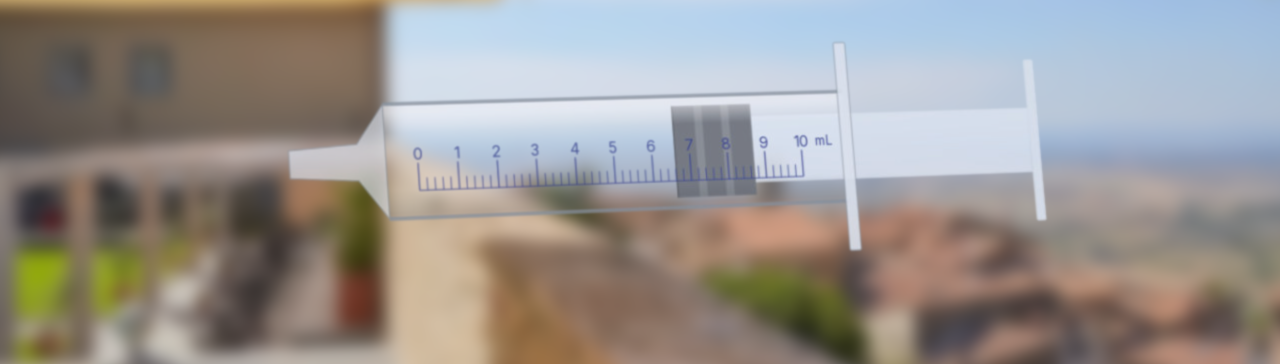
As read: 6.6 mL
